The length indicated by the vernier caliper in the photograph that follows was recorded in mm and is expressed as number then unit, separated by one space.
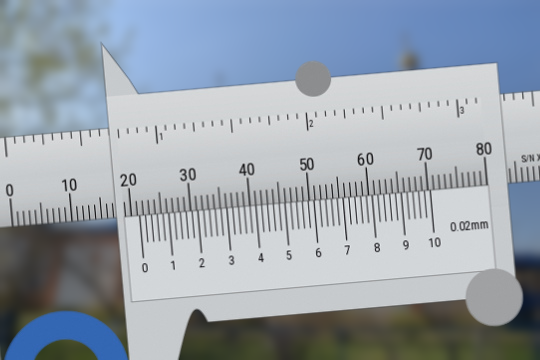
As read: 21.4 mm
